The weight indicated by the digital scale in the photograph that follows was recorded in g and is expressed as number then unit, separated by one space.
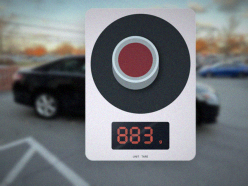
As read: 883 g
